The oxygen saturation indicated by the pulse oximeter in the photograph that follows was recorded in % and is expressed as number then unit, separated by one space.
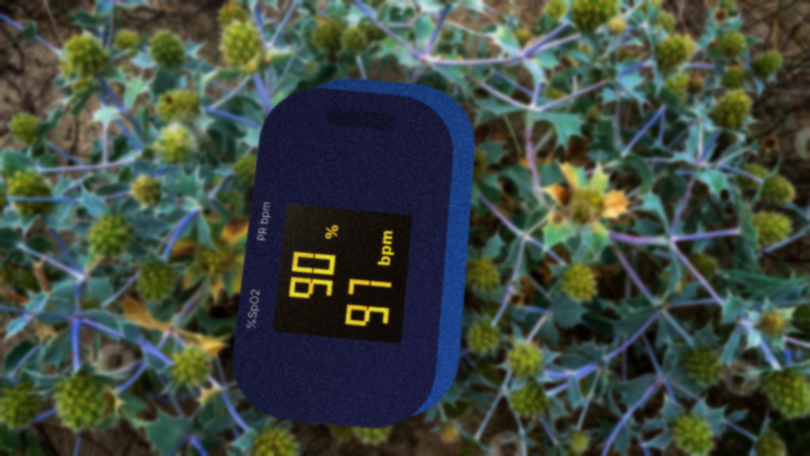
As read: 90 %
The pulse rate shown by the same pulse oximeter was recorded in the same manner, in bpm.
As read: 97 bpm
